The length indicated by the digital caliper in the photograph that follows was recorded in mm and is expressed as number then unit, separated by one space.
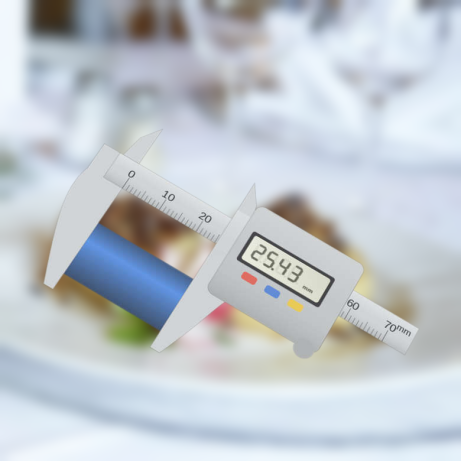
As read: 25.43 mm
